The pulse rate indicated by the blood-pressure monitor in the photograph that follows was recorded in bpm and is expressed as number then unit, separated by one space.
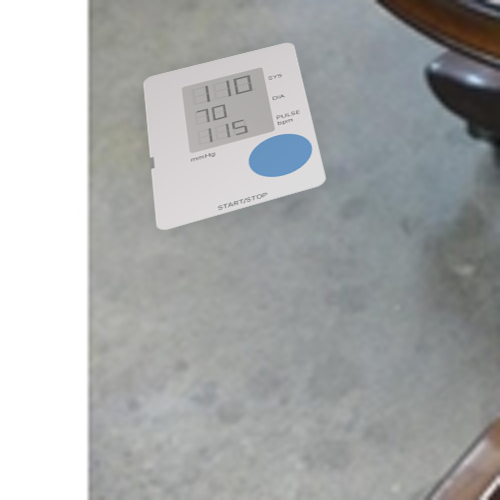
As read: 115 bpm
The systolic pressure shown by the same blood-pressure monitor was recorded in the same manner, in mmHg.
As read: 110 mmHg
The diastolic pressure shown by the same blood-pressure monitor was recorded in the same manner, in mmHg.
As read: 70 mmHg
